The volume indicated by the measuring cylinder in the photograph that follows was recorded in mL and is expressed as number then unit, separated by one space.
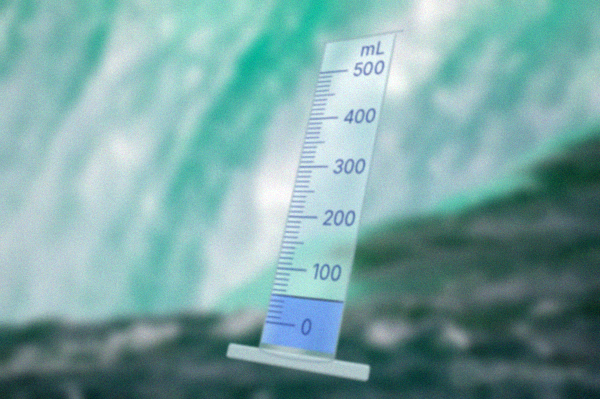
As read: 50 mL
